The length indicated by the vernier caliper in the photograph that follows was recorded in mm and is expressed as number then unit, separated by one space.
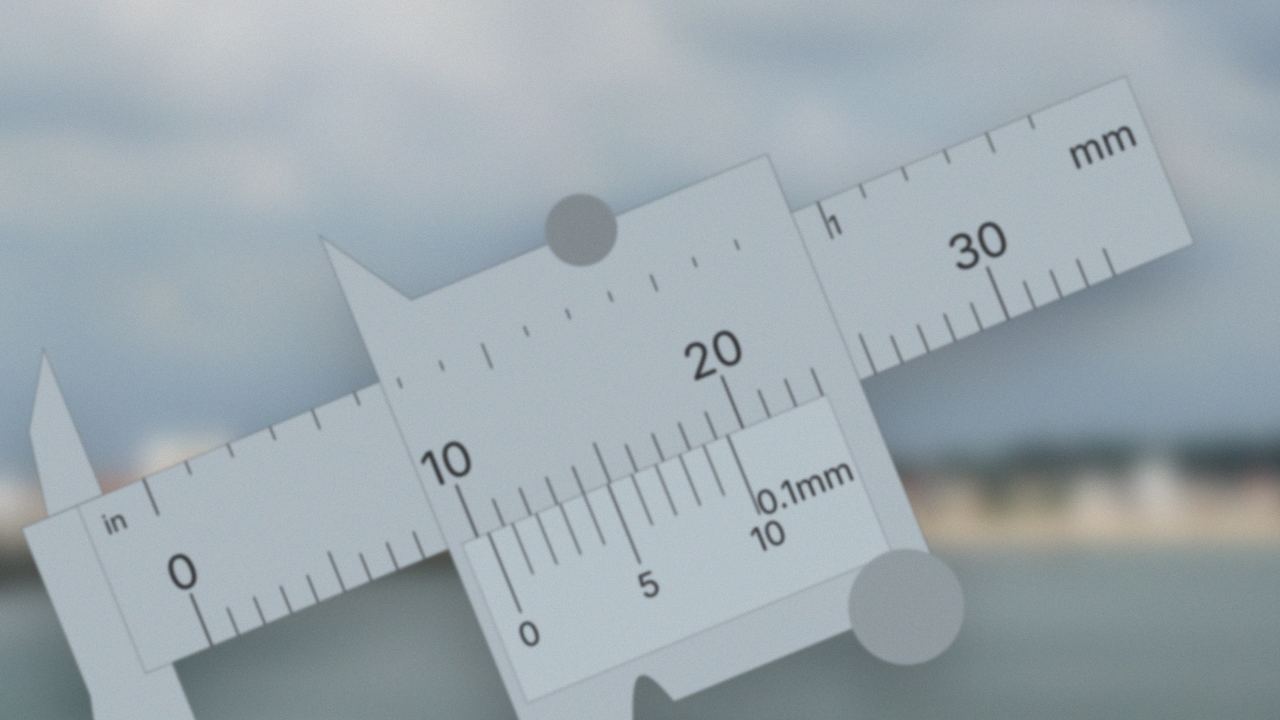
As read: 10.4 mm
